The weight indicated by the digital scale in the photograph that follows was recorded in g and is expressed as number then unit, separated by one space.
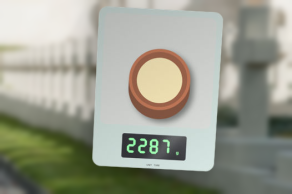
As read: 2287 g
